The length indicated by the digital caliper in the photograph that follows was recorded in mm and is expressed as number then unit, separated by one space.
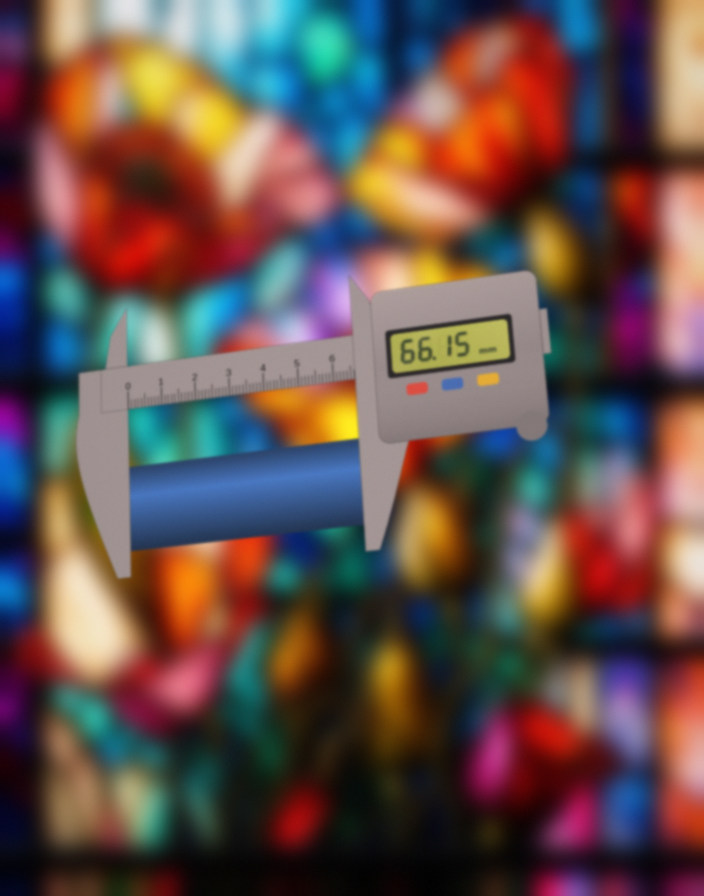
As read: 66.15 mm
